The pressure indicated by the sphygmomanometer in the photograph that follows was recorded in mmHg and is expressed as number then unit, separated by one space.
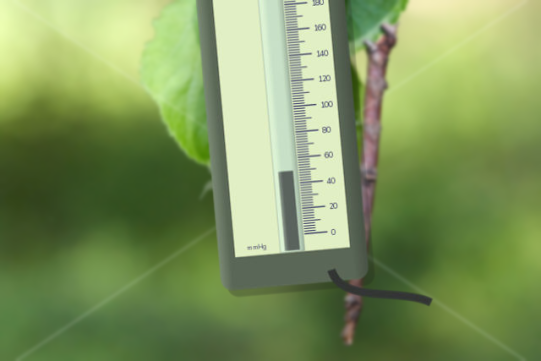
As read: 50 mmHg
